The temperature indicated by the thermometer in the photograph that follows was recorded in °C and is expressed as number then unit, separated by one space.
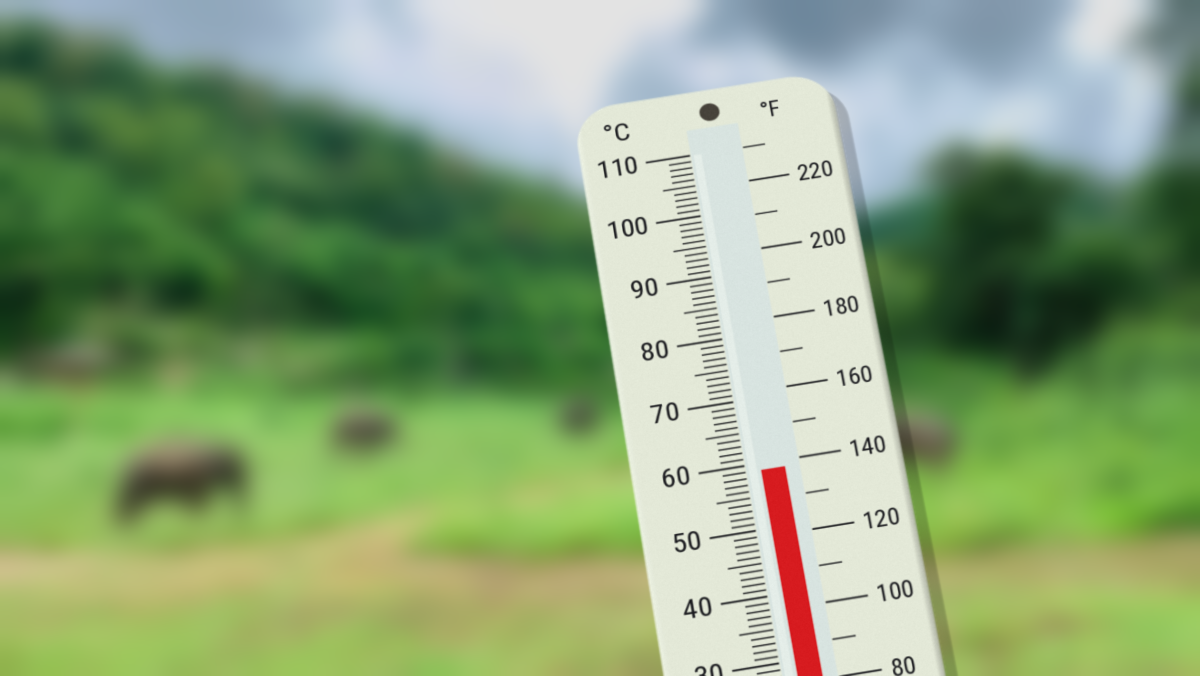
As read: 59 °C
